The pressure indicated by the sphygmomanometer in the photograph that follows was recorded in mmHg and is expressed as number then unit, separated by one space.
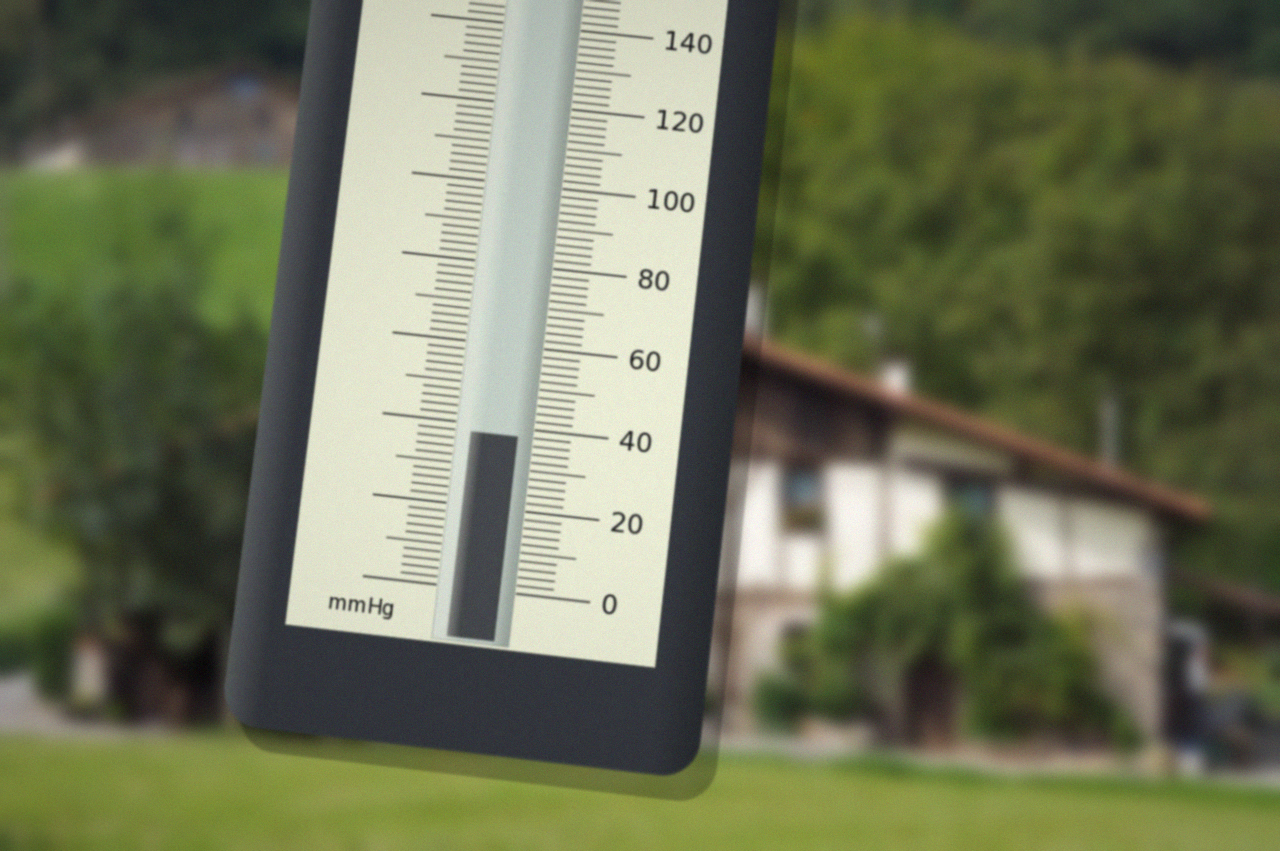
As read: 38 mmHg
